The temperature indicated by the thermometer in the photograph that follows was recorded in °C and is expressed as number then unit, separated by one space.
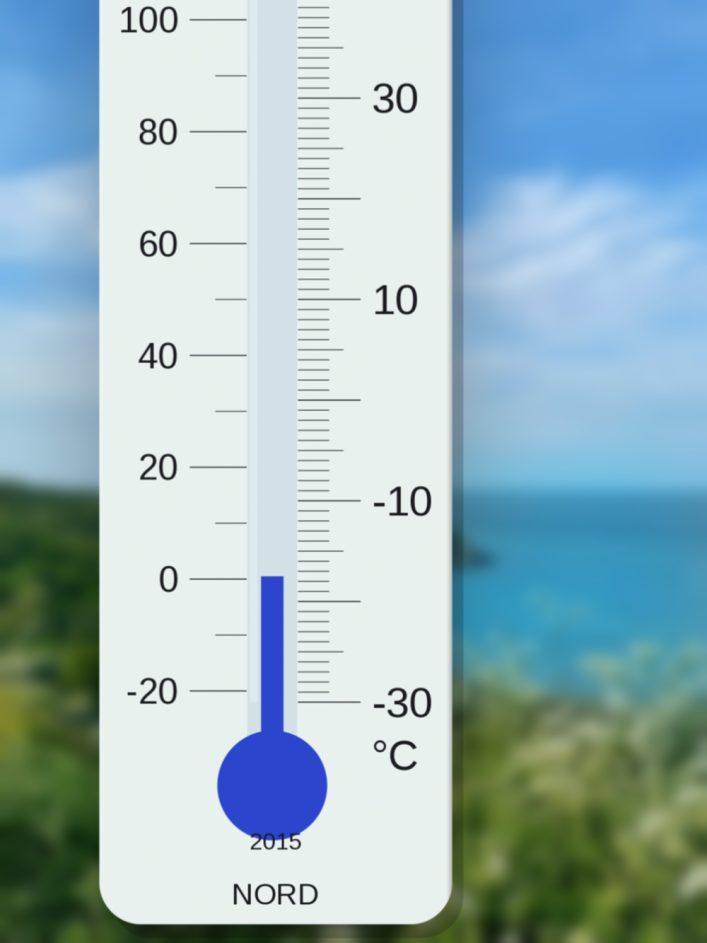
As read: -17.5 °C
